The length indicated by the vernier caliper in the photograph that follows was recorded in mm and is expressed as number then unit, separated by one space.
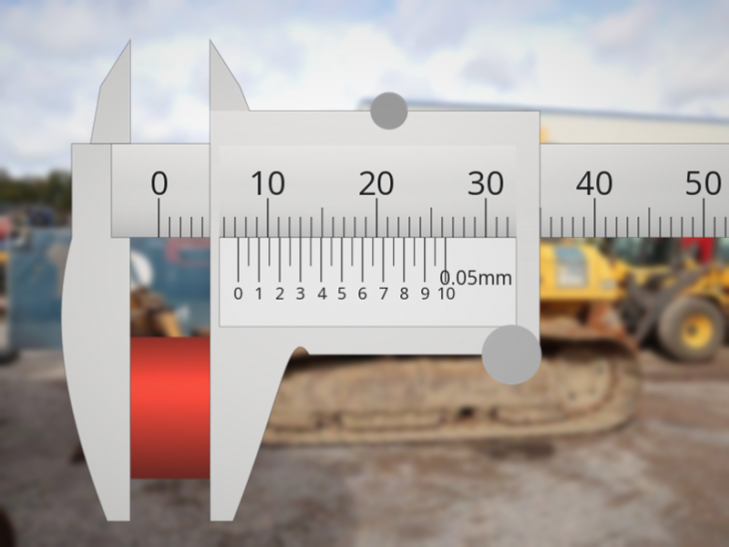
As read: 7.3 mm
